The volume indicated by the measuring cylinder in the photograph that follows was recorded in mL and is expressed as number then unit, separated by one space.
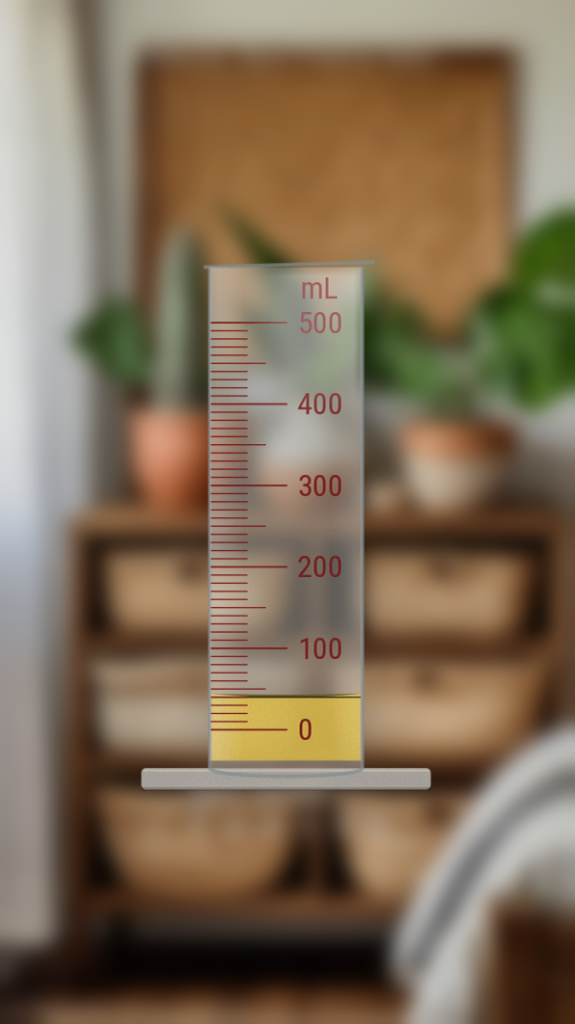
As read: 40 mL
